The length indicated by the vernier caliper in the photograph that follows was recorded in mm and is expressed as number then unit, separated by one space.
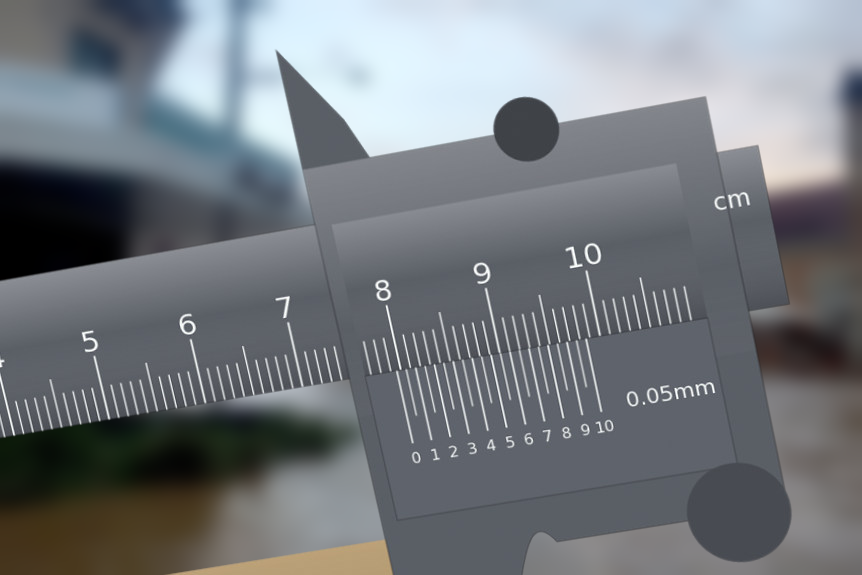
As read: 79.6 mm
